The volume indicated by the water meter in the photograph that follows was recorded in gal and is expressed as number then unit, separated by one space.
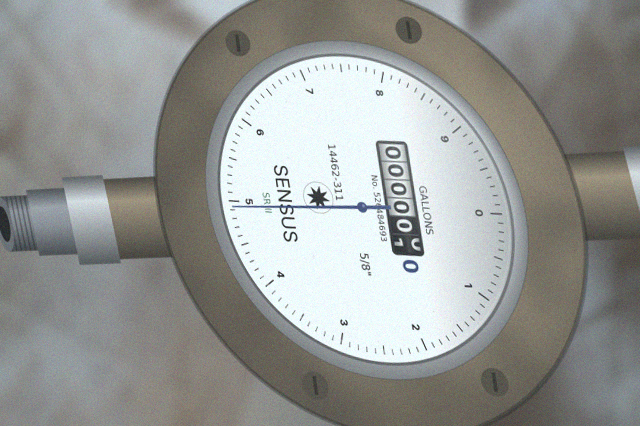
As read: 4.9 gal
